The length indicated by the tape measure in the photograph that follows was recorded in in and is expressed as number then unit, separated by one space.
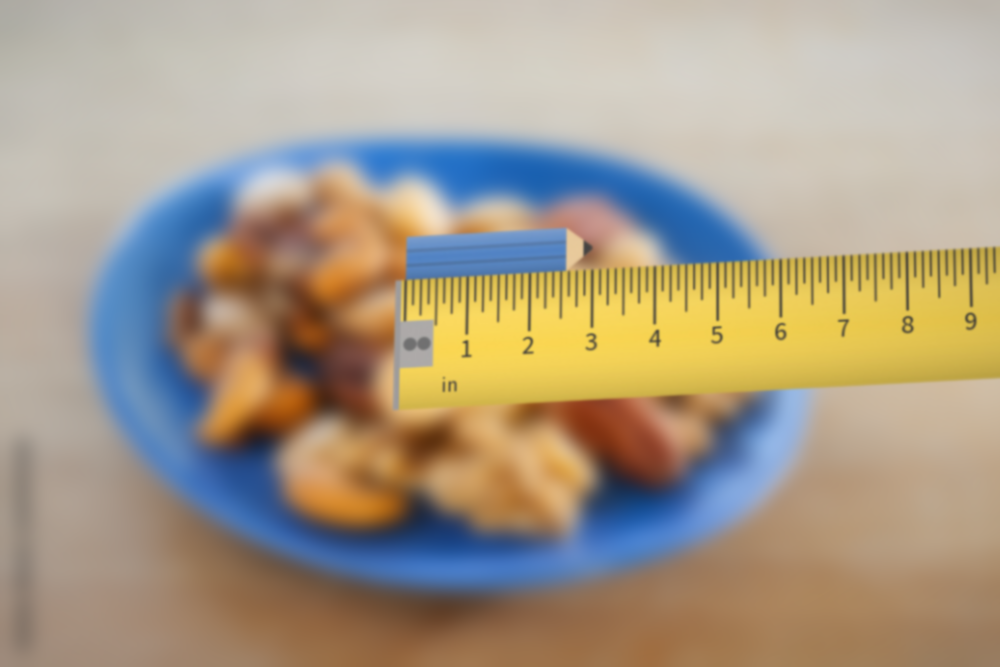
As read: 3 in
